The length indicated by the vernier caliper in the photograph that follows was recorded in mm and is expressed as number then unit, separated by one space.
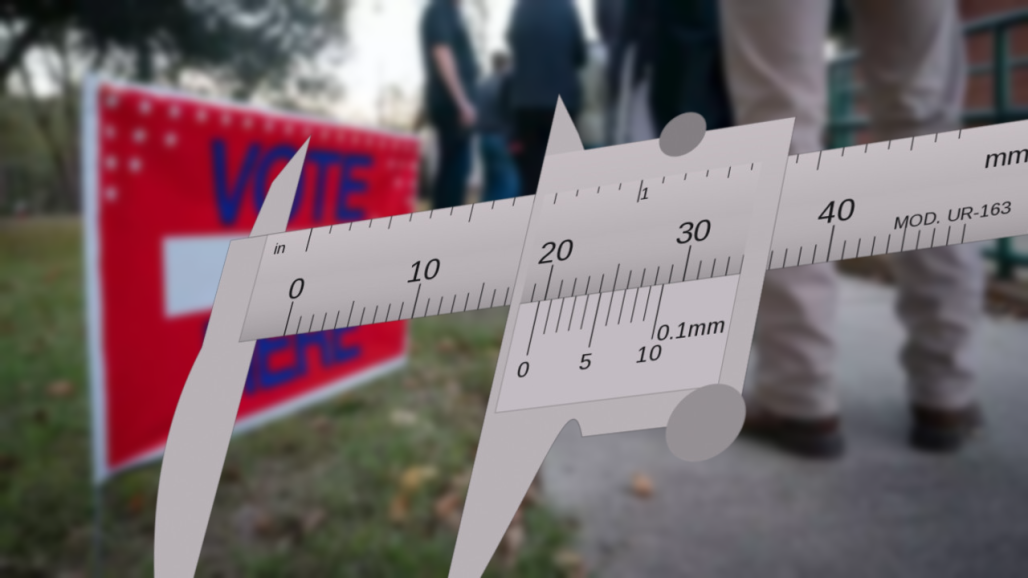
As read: 19.6 mm
